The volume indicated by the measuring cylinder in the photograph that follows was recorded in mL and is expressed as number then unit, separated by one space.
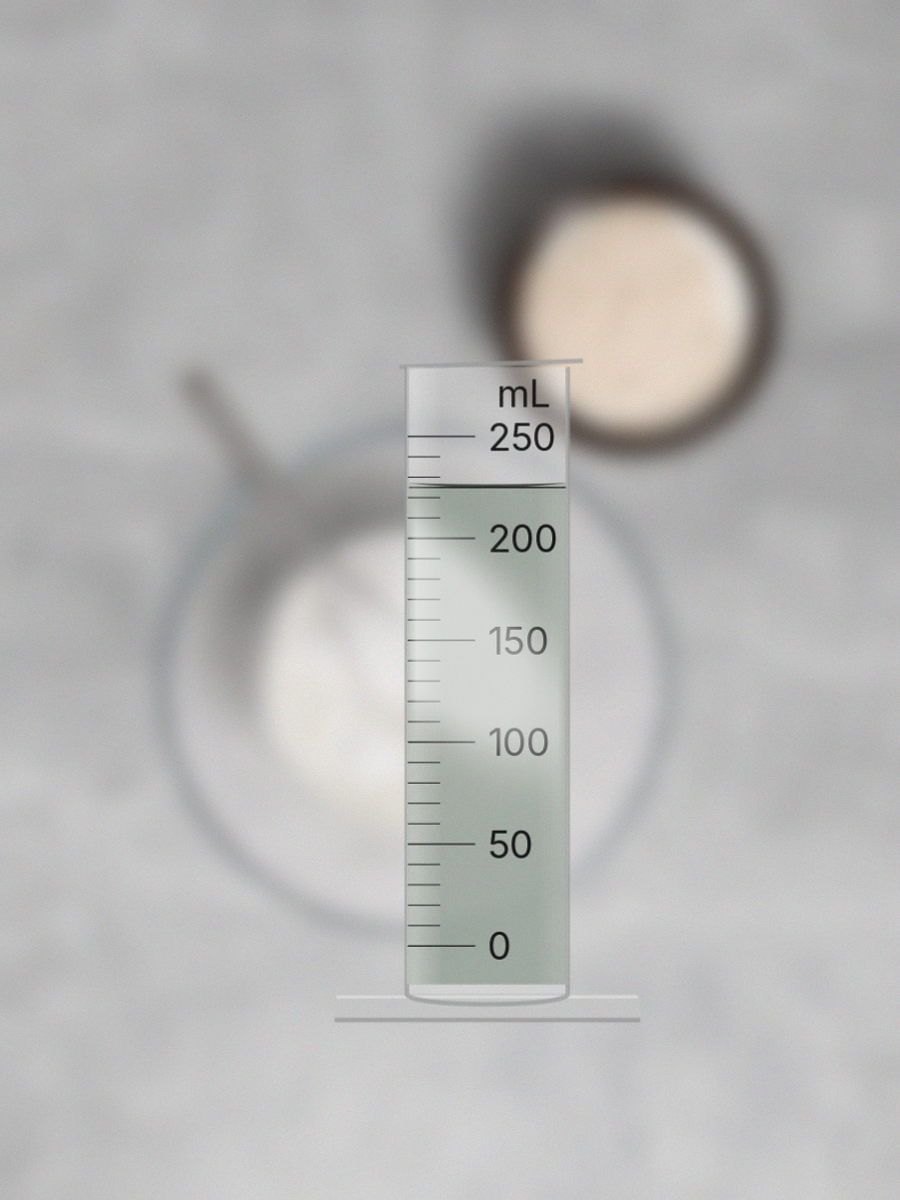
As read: 225 mL
